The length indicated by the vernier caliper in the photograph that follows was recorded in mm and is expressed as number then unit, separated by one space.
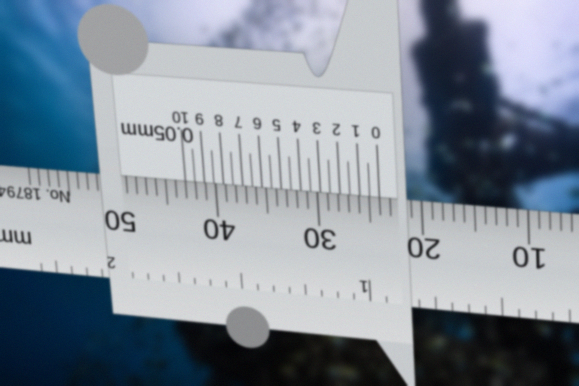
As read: 24.0 mm
